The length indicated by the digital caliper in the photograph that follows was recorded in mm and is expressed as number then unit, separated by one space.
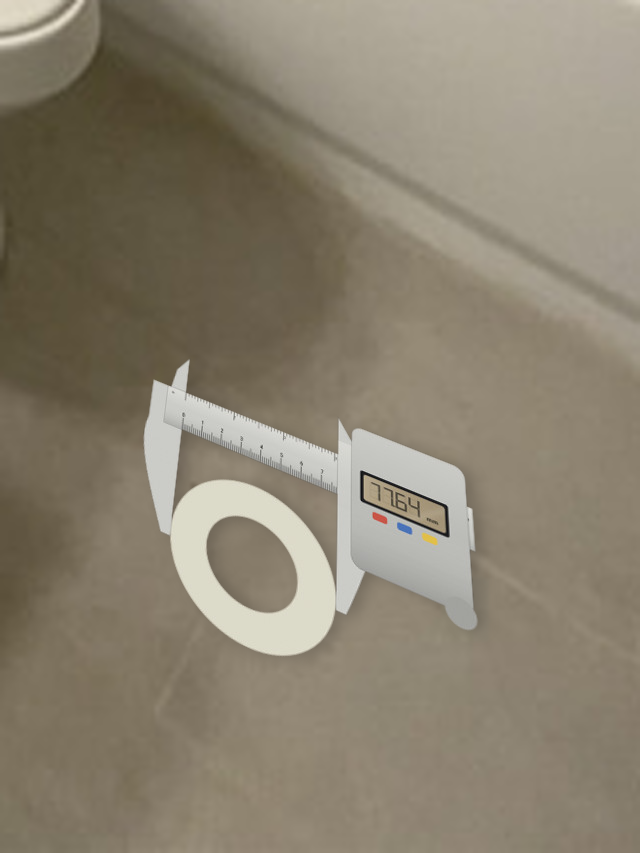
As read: 77.64 mm
